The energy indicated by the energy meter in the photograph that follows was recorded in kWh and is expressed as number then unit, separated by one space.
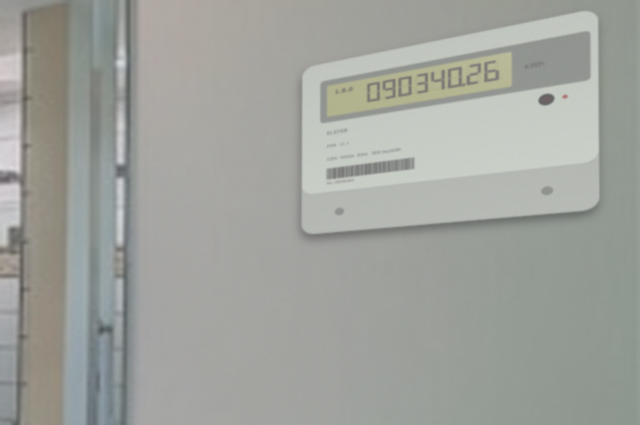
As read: 90340.26 kWh
